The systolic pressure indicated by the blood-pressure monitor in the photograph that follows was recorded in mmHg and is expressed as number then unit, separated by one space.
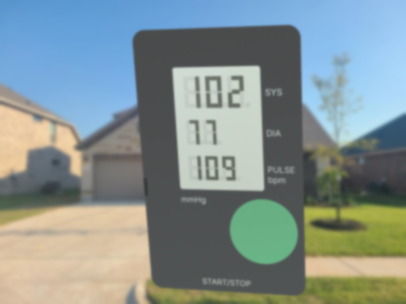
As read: 102 mmHg
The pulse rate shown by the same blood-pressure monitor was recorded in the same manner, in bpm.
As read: 109 bpm
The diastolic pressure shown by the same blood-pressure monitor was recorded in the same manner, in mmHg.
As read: 77 mmHg
